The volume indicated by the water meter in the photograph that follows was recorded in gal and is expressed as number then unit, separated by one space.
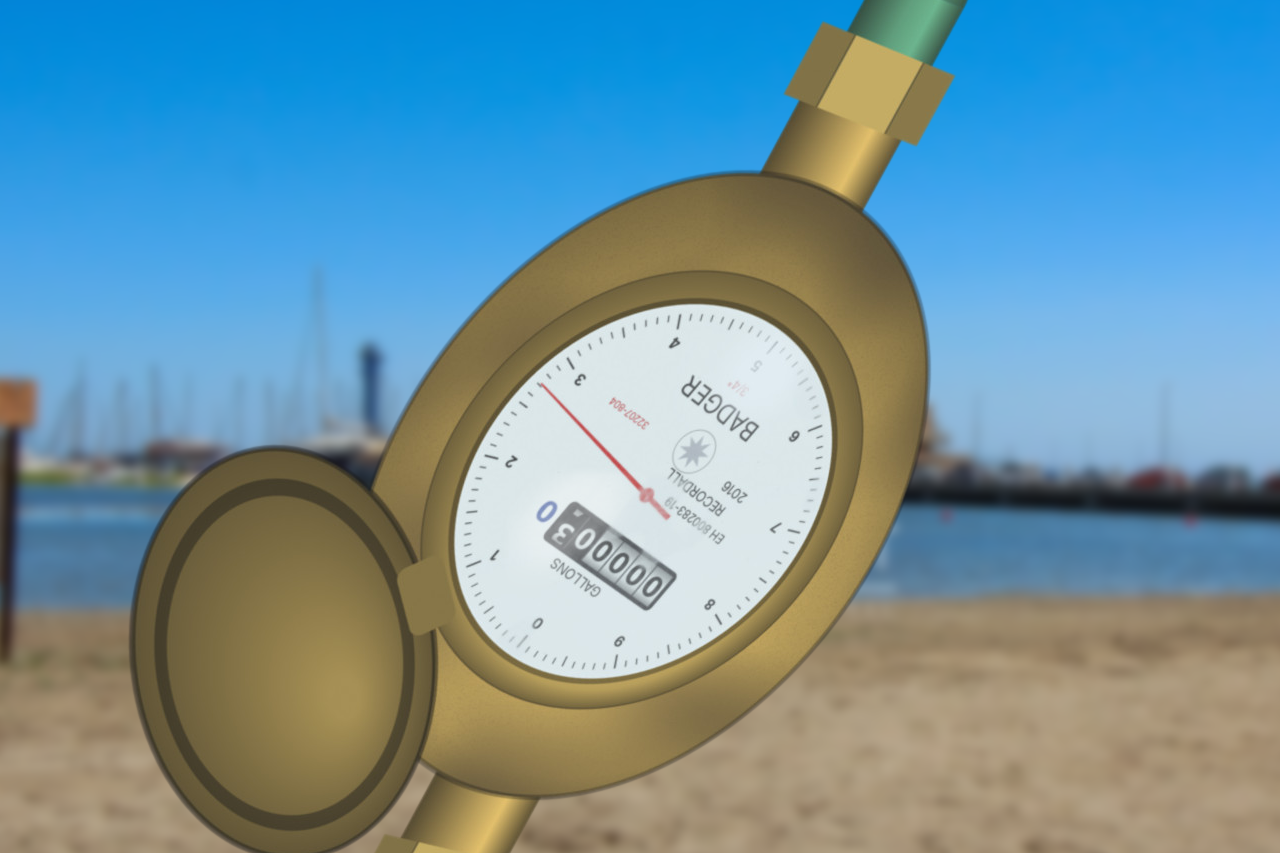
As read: 32.7 gal
